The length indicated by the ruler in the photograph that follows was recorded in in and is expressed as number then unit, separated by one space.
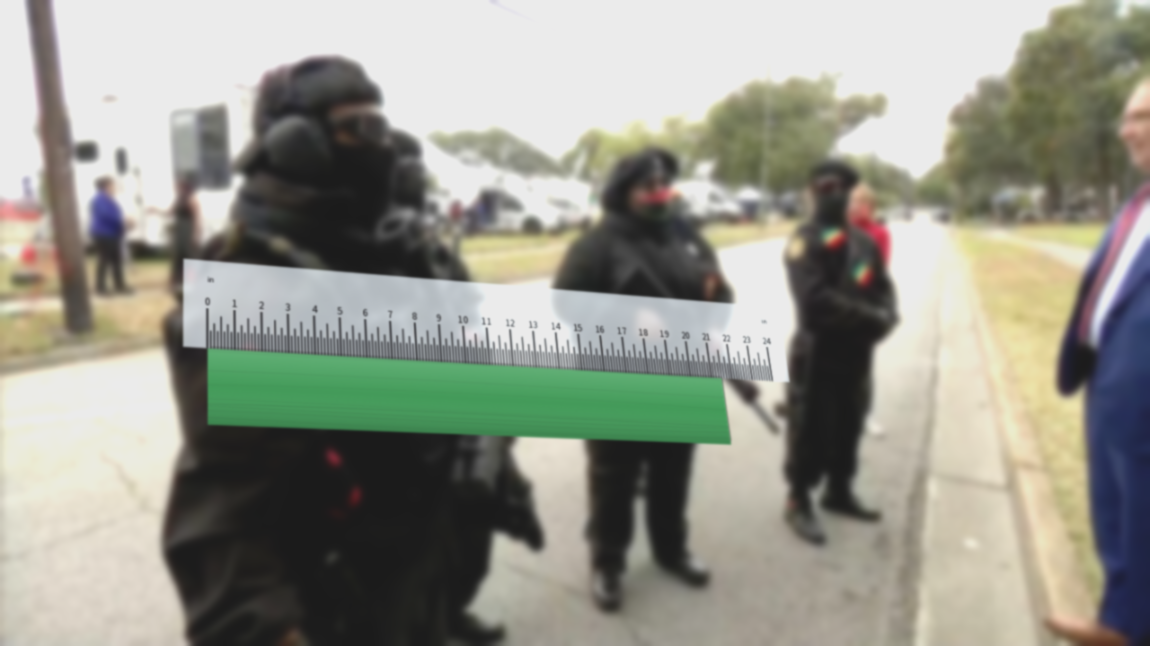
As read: 21.5 in
